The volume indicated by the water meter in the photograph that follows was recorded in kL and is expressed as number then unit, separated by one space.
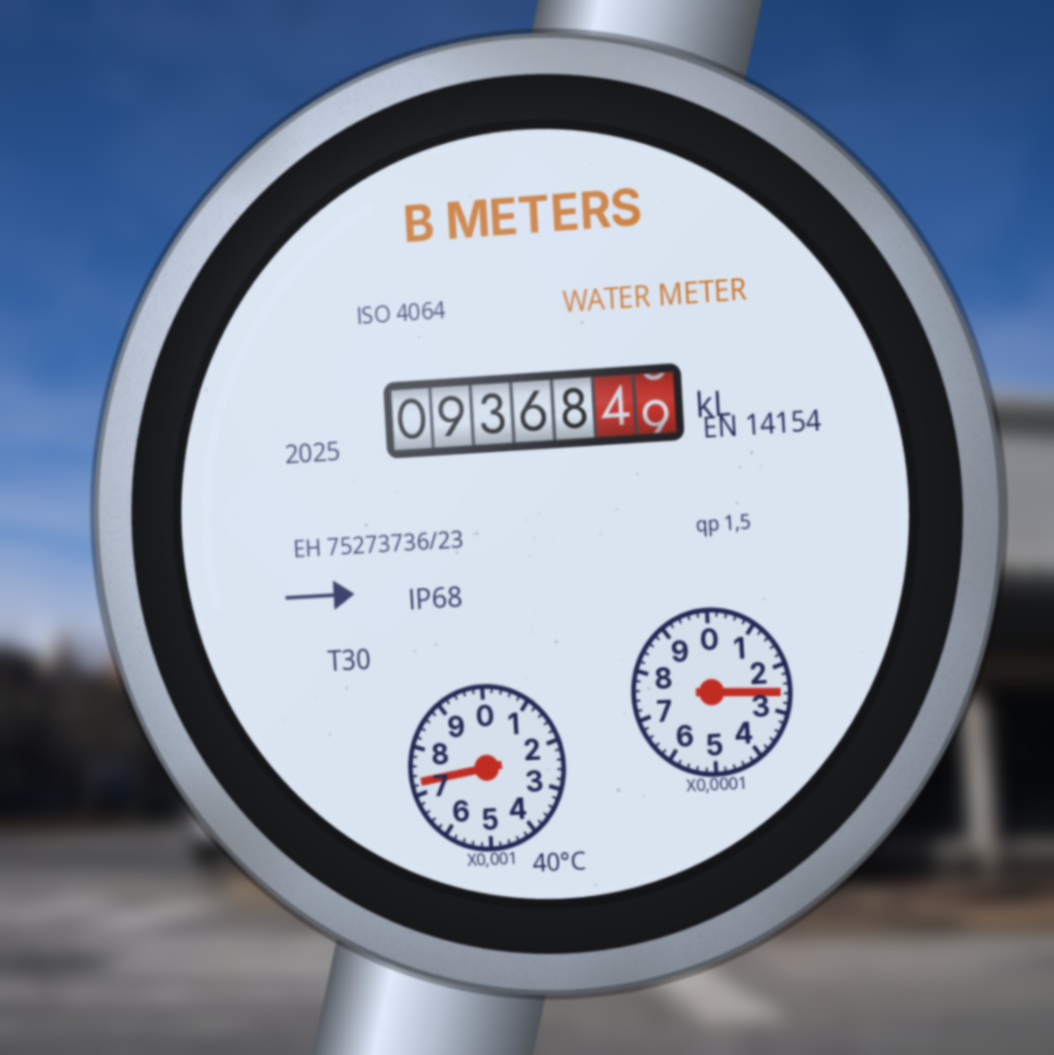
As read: 9368.4872 kL
